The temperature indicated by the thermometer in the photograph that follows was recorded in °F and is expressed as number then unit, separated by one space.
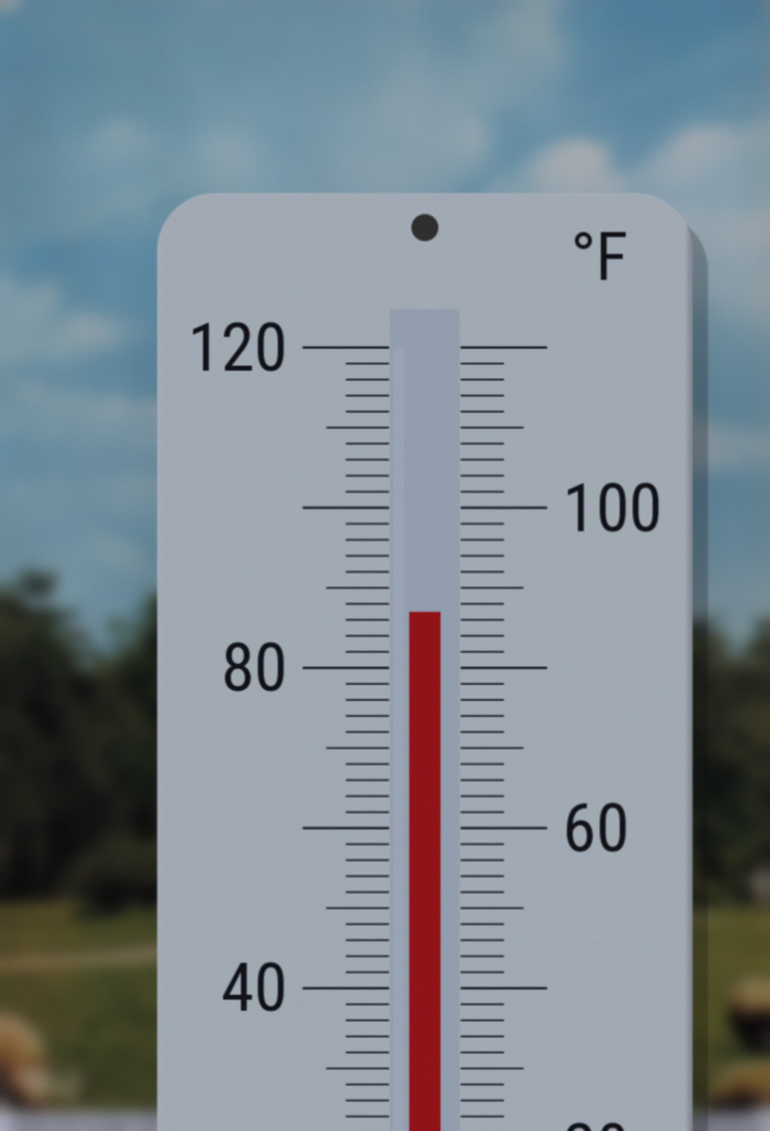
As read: 87 °F
